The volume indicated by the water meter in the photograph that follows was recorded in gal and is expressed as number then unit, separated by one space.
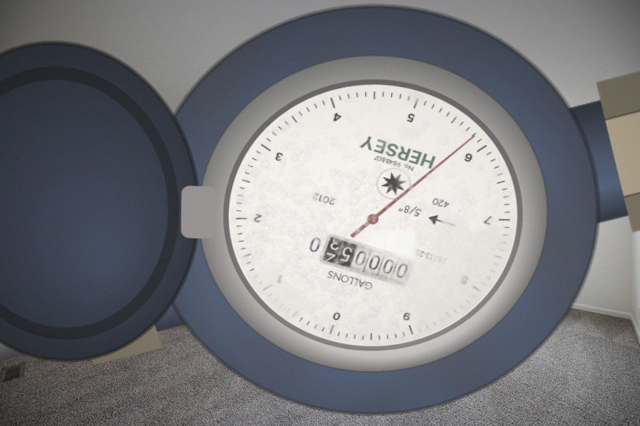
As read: 525.8 gal
